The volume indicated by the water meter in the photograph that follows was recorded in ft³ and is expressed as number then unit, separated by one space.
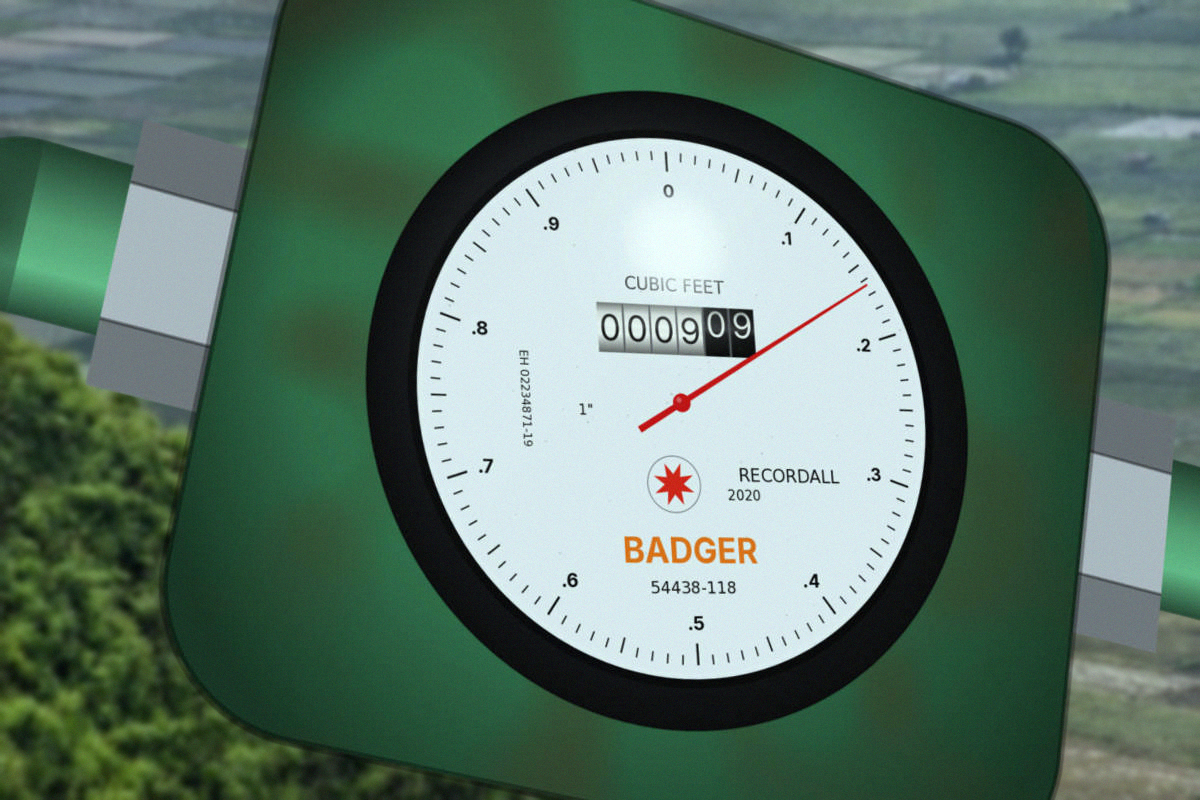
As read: 909.16 ft³
